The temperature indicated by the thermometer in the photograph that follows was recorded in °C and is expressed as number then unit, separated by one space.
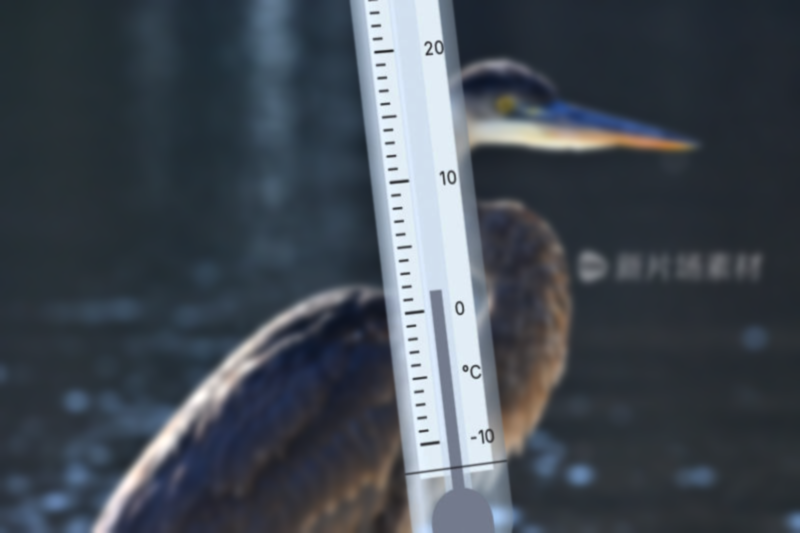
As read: 1.5 °C
